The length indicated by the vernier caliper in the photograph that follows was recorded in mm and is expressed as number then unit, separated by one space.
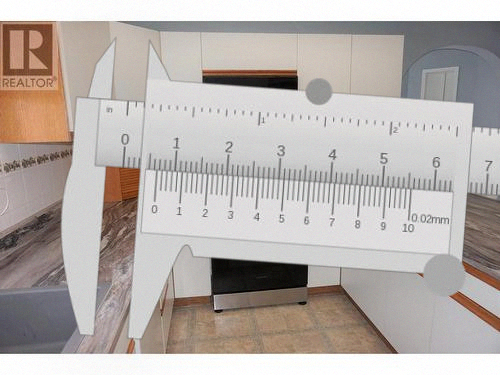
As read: 6.5 mm
